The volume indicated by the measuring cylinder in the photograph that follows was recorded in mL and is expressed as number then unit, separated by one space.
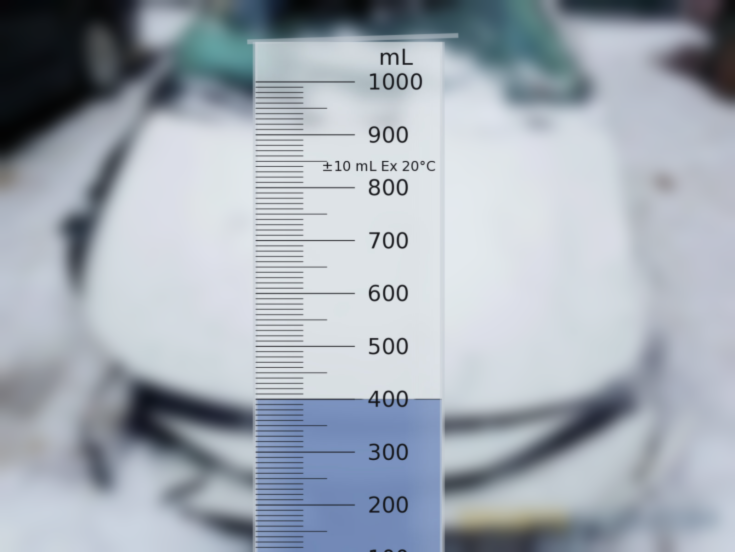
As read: 400 mL
